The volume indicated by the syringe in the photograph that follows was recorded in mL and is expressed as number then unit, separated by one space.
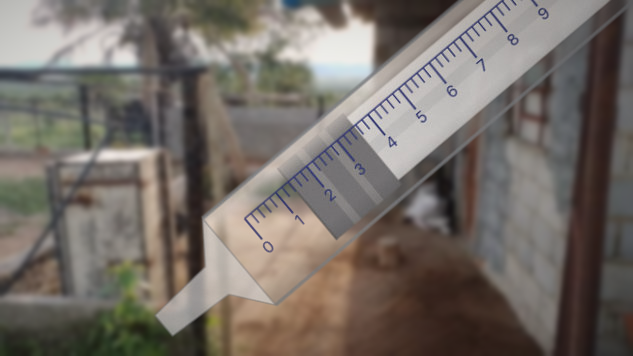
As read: 1.4 mL
